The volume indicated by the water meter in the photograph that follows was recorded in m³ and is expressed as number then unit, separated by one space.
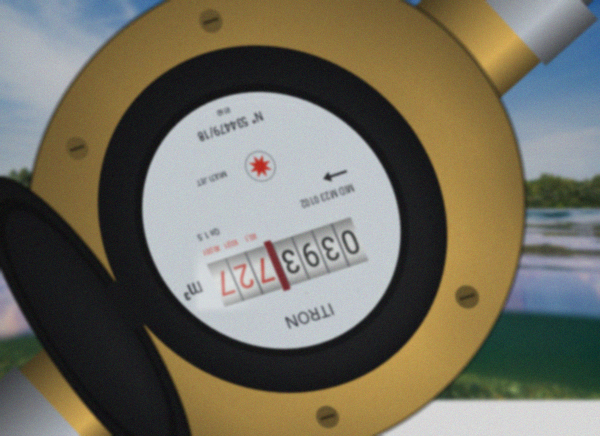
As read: 393.727 m³
